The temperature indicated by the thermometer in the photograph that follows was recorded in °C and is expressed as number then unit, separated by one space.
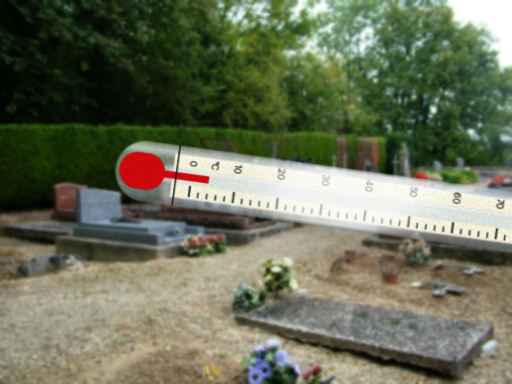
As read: 4 °C
